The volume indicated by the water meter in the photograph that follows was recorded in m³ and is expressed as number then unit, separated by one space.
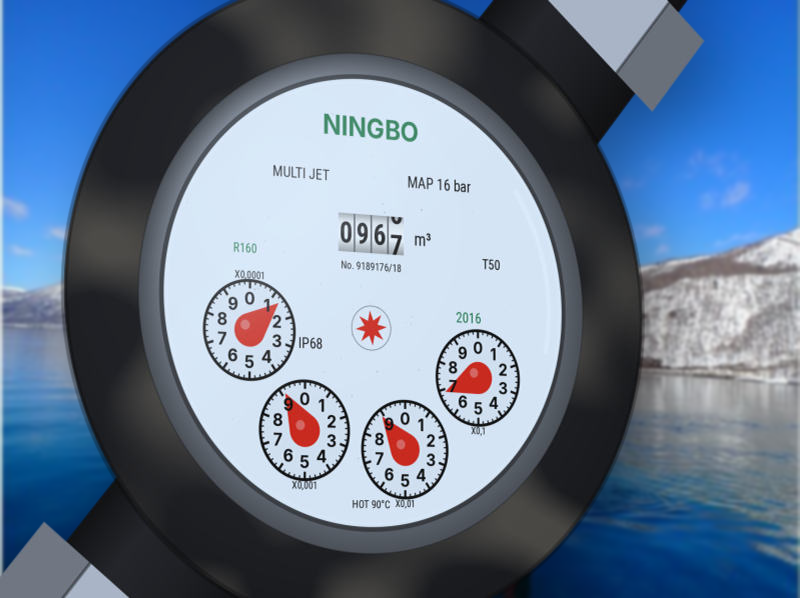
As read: 966.6891 m³
